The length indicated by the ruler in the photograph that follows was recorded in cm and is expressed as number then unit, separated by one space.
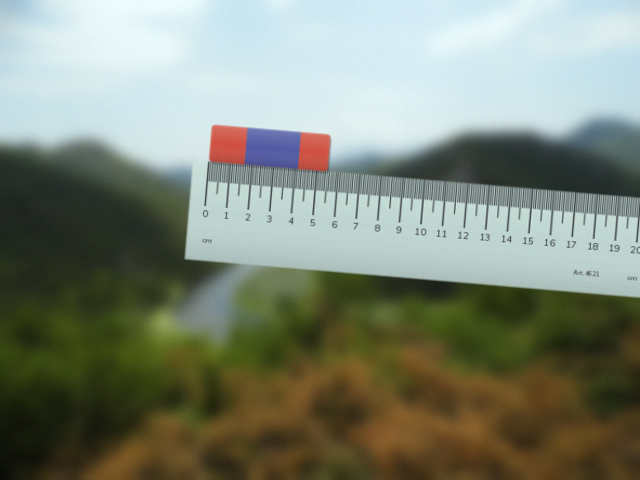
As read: 5.5 cm
